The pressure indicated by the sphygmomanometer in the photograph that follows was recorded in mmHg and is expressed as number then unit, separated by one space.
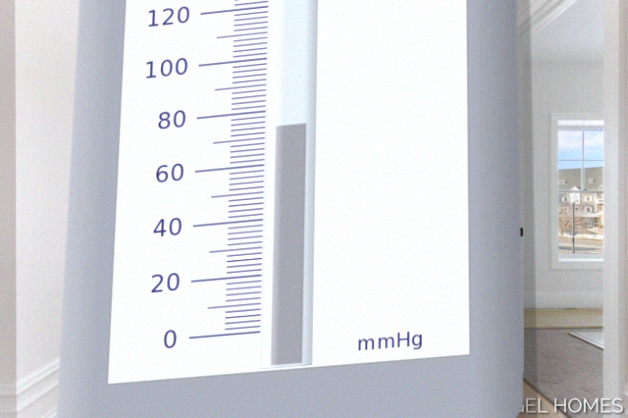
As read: 74 mmHg
